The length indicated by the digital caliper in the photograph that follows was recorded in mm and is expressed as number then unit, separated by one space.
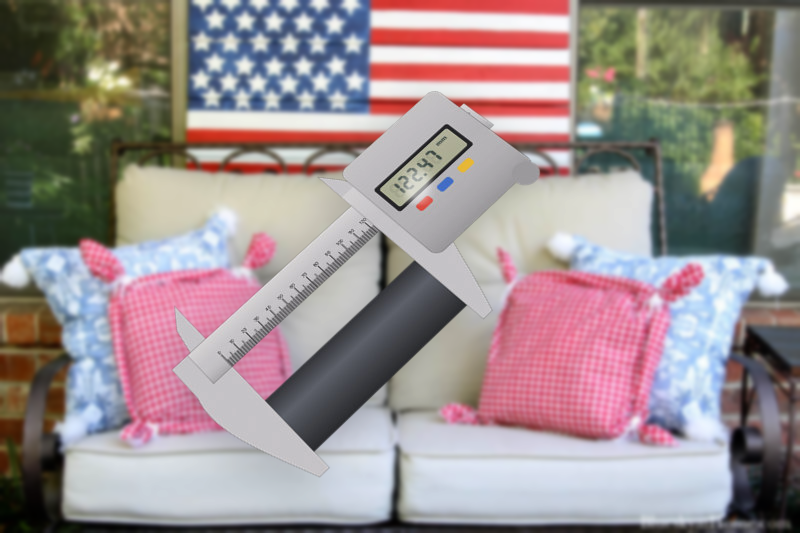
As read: 122.47 mm
